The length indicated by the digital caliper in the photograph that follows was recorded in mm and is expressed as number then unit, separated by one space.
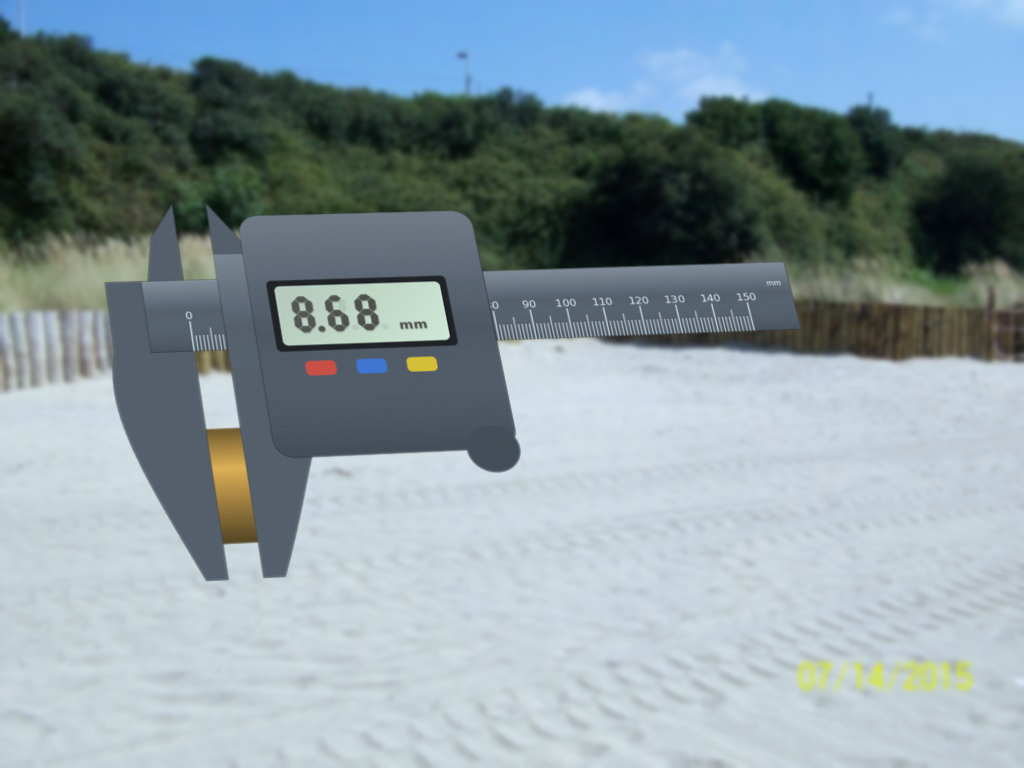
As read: 8.68 mm
